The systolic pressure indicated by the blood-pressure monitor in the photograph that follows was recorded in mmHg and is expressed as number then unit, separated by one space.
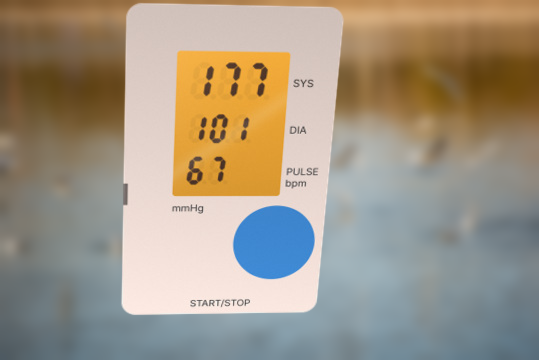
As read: 177 mmHg
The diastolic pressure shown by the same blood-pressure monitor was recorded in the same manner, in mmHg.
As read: 101 mmHg
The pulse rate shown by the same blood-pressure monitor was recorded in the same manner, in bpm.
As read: 67 bpm
